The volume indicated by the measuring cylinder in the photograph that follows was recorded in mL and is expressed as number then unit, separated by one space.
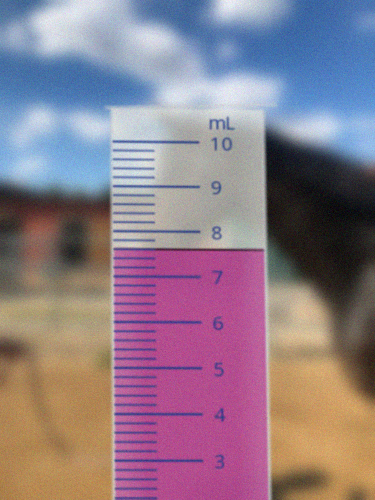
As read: 7.6 mL
